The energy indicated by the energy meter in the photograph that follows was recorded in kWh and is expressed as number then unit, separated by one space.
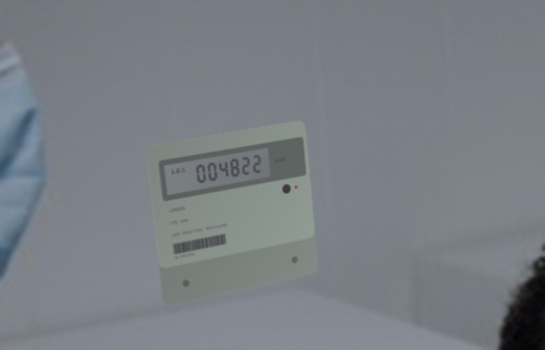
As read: 4822 kWh
